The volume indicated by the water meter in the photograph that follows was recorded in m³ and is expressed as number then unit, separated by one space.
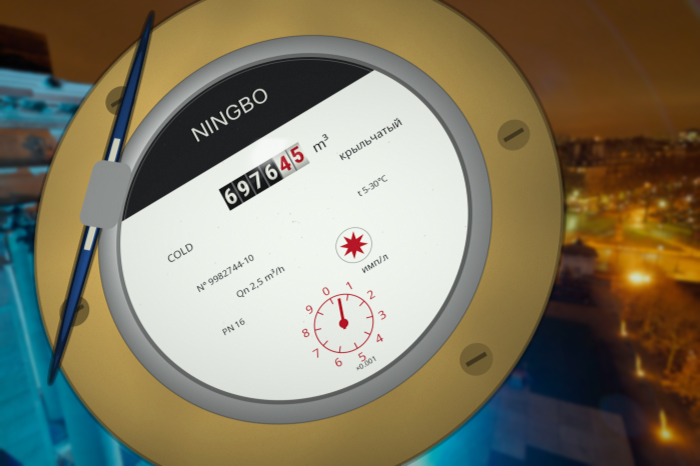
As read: 6976.450 m³
